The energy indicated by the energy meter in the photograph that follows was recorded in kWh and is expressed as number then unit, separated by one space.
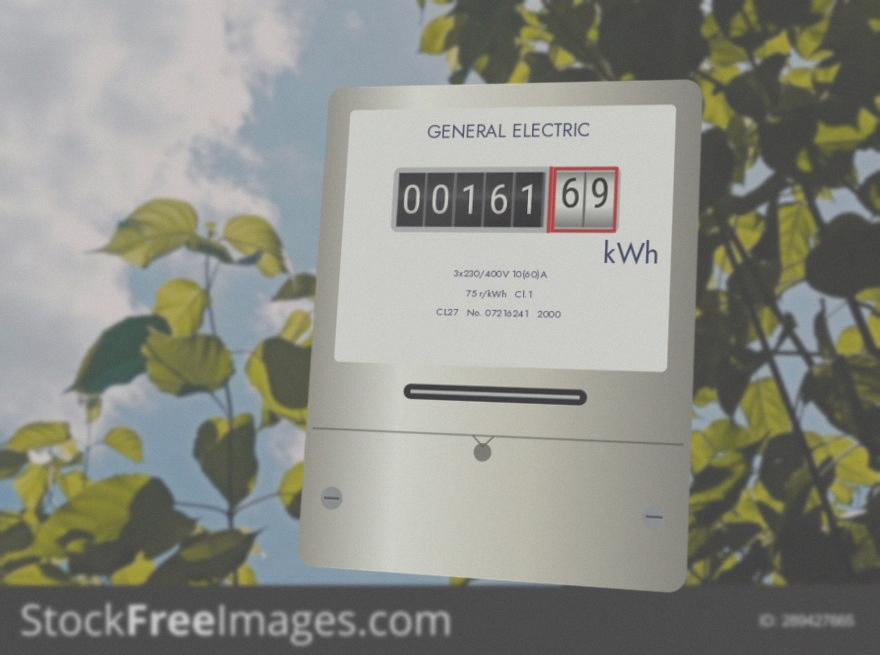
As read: 161.69 kWh
